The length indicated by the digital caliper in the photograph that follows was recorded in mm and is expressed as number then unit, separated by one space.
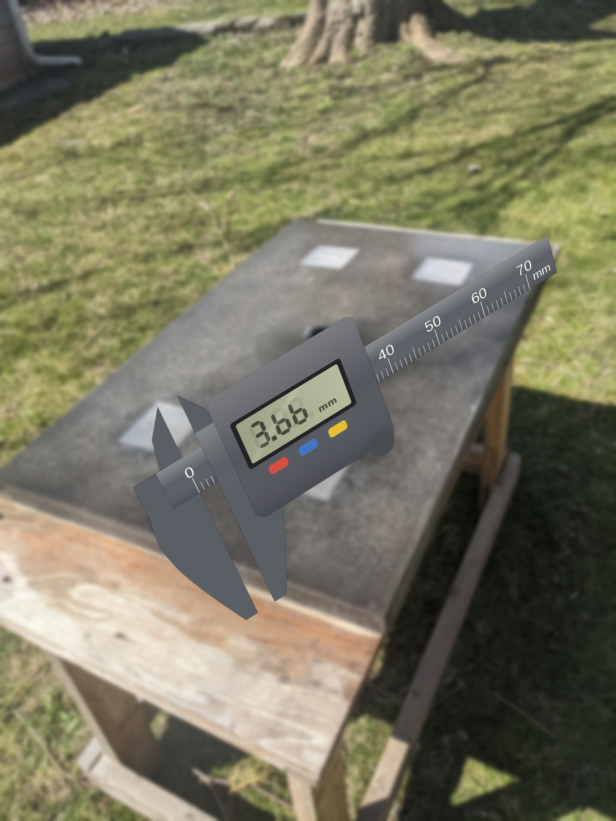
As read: 3.66 mm
